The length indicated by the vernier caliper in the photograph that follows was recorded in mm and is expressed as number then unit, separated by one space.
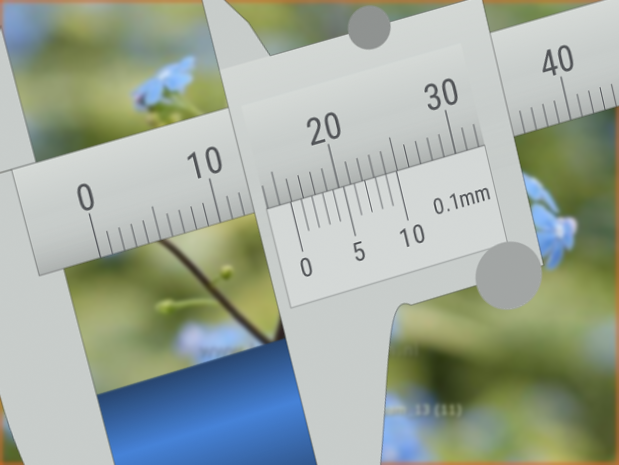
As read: 15.9 mm
